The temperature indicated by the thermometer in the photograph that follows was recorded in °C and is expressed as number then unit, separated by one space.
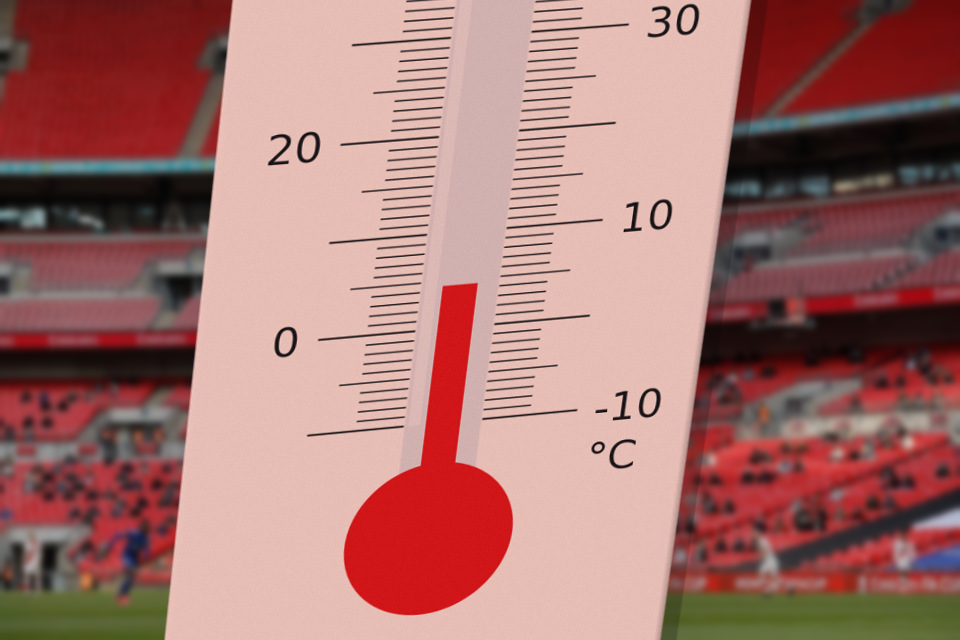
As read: 4.5 °C
